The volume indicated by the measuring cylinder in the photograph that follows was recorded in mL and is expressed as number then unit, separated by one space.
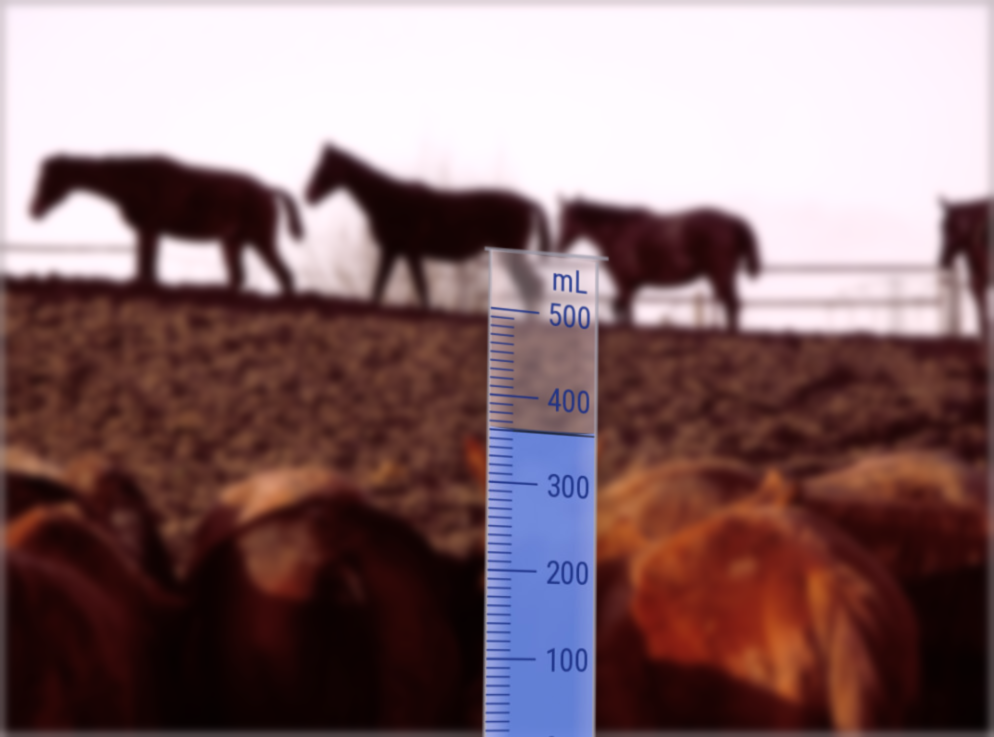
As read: 360 mL
